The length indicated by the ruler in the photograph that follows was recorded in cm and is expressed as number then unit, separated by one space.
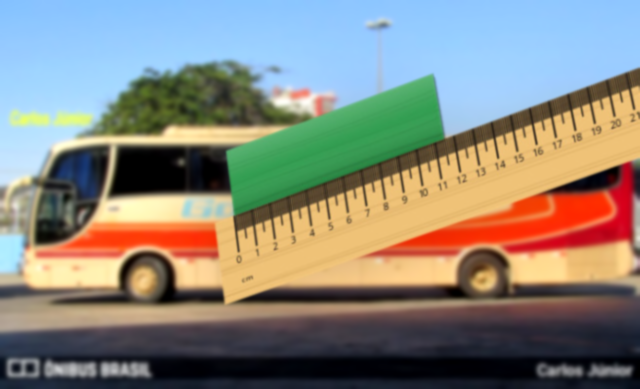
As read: 11.5 cm
